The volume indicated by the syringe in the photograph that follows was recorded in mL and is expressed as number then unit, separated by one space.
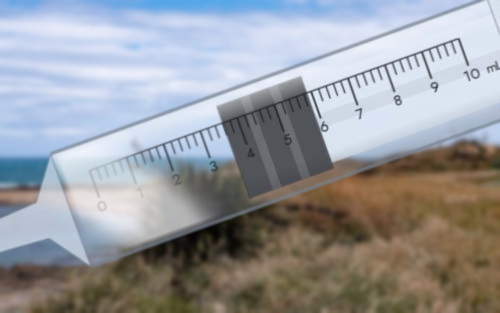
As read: 3.6 mL
